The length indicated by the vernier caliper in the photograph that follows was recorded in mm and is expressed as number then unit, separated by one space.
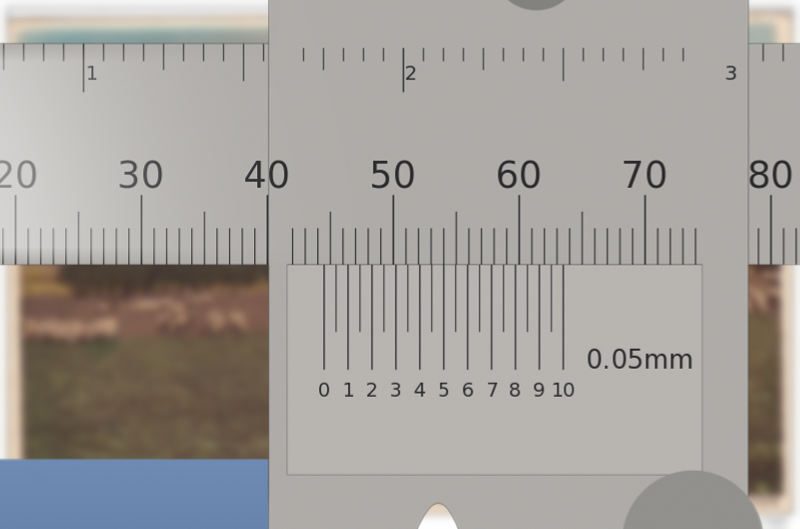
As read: 44.5 mm
